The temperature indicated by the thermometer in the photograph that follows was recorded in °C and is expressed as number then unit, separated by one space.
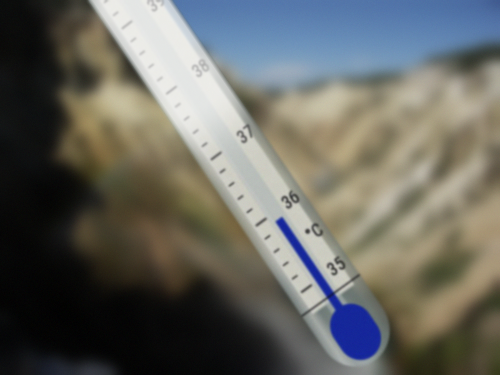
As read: 35.9 °C
